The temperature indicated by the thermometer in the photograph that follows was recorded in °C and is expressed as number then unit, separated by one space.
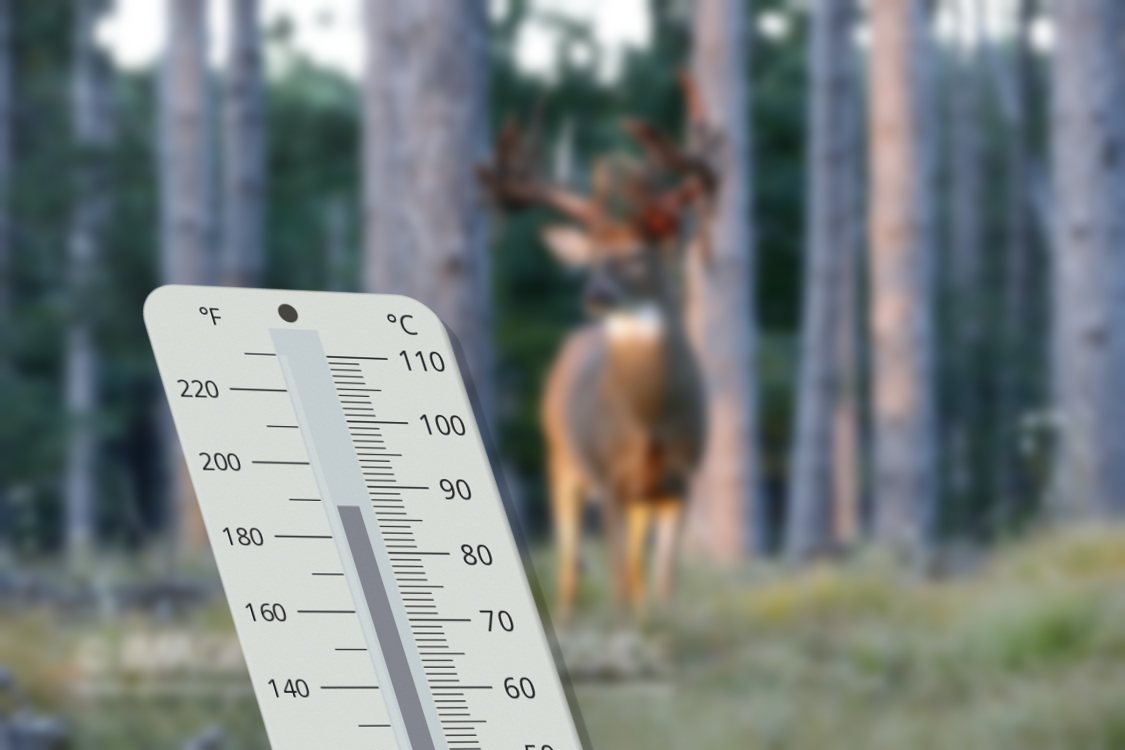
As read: 87 °C
